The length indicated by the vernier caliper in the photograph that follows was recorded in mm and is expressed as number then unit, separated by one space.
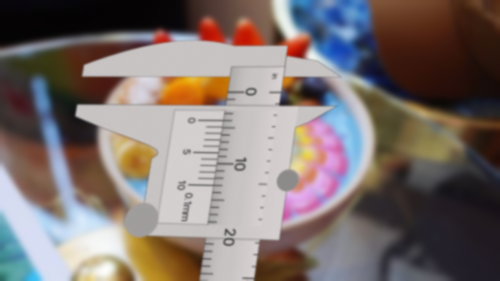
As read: 4.0 mm
